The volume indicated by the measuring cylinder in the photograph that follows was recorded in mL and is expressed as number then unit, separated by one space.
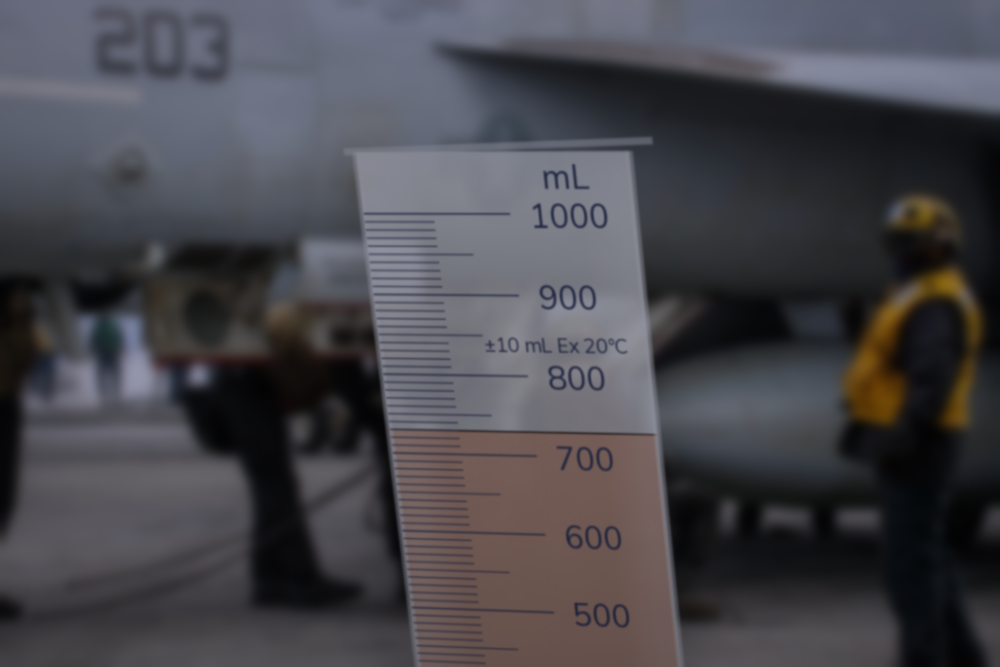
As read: 730 mL
